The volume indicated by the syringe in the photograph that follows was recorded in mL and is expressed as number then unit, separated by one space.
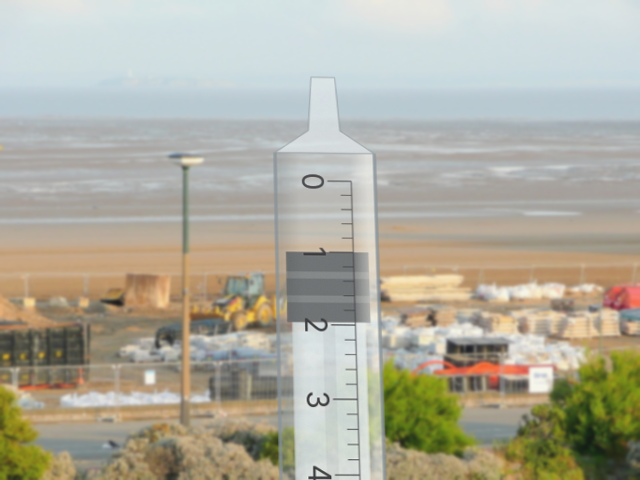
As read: 1 mL
